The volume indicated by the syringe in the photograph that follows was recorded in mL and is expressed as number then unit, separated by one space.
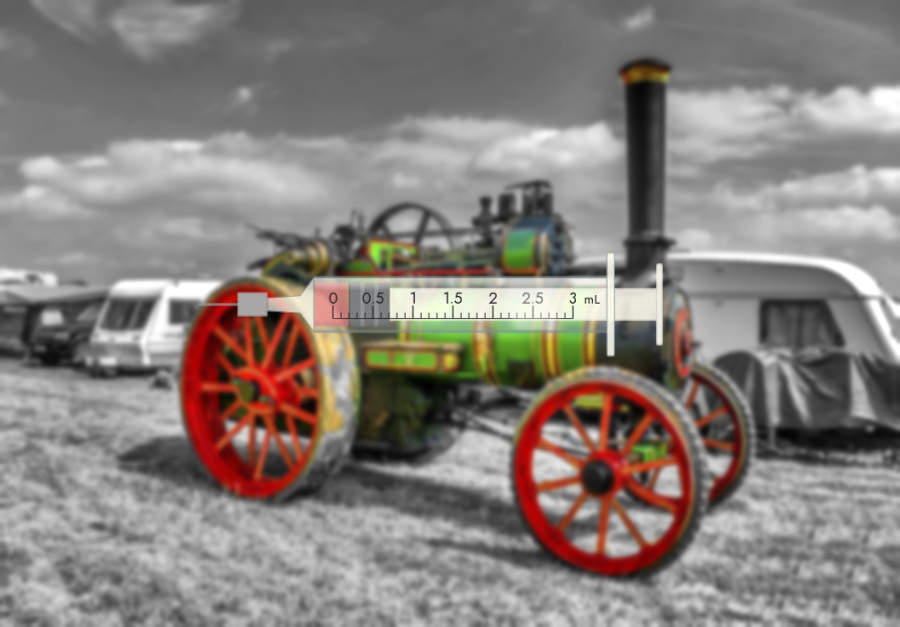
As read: 0.2 mL
